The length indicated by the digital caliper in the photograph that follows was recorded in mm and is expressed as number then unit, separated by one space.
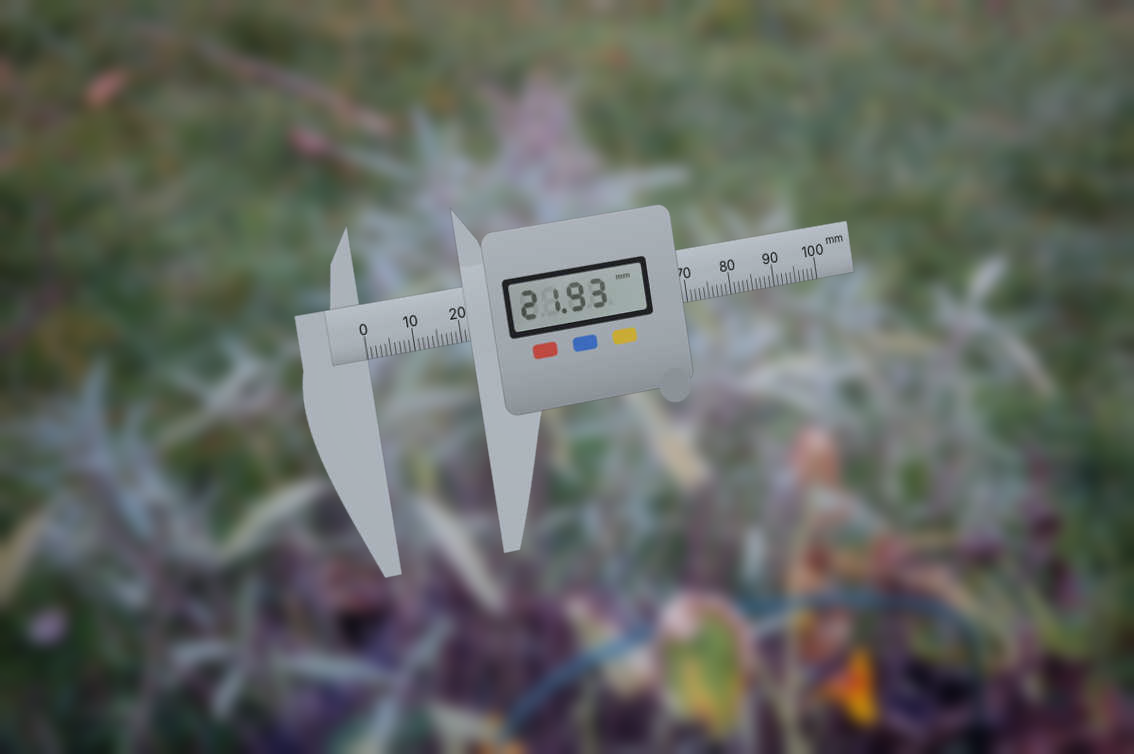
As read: 21.93 mm
